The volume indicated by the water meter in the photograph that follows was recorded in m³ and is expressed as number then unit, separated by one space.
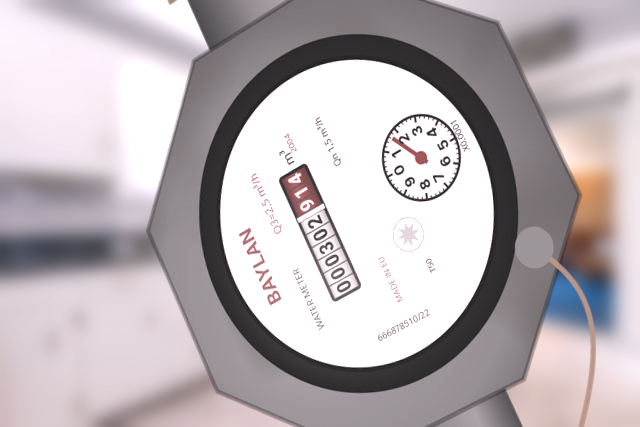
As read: 302.9141 m³
